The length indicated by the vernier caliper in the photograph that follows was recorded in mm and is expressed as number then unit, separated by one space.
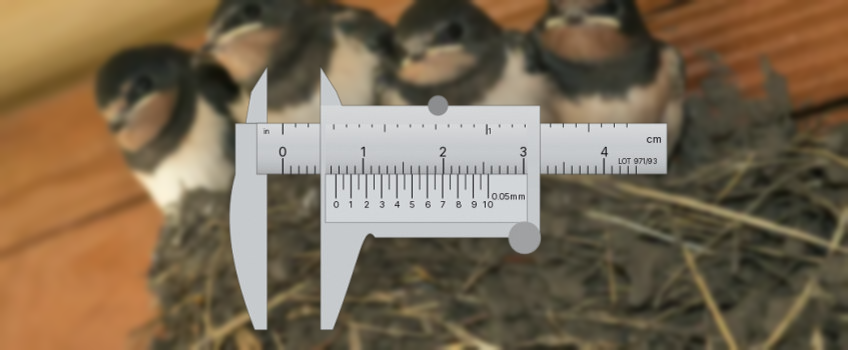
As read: 6.6 mm
